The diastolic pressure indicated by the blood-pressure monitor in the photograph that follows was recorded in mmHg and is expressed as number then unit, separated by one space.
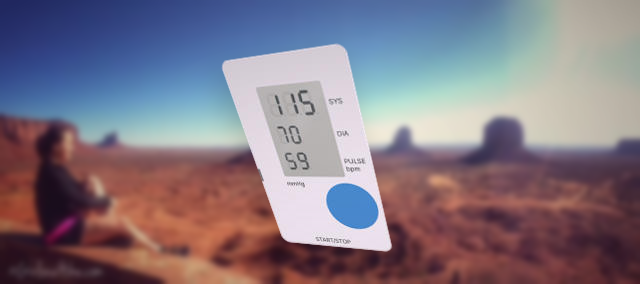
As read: 70 mmHg
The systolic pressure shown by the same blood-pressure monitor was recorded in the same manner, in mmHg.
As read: 115 mmHg
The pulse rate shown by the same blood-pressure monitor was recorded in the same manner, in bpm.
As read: 59 bpm
